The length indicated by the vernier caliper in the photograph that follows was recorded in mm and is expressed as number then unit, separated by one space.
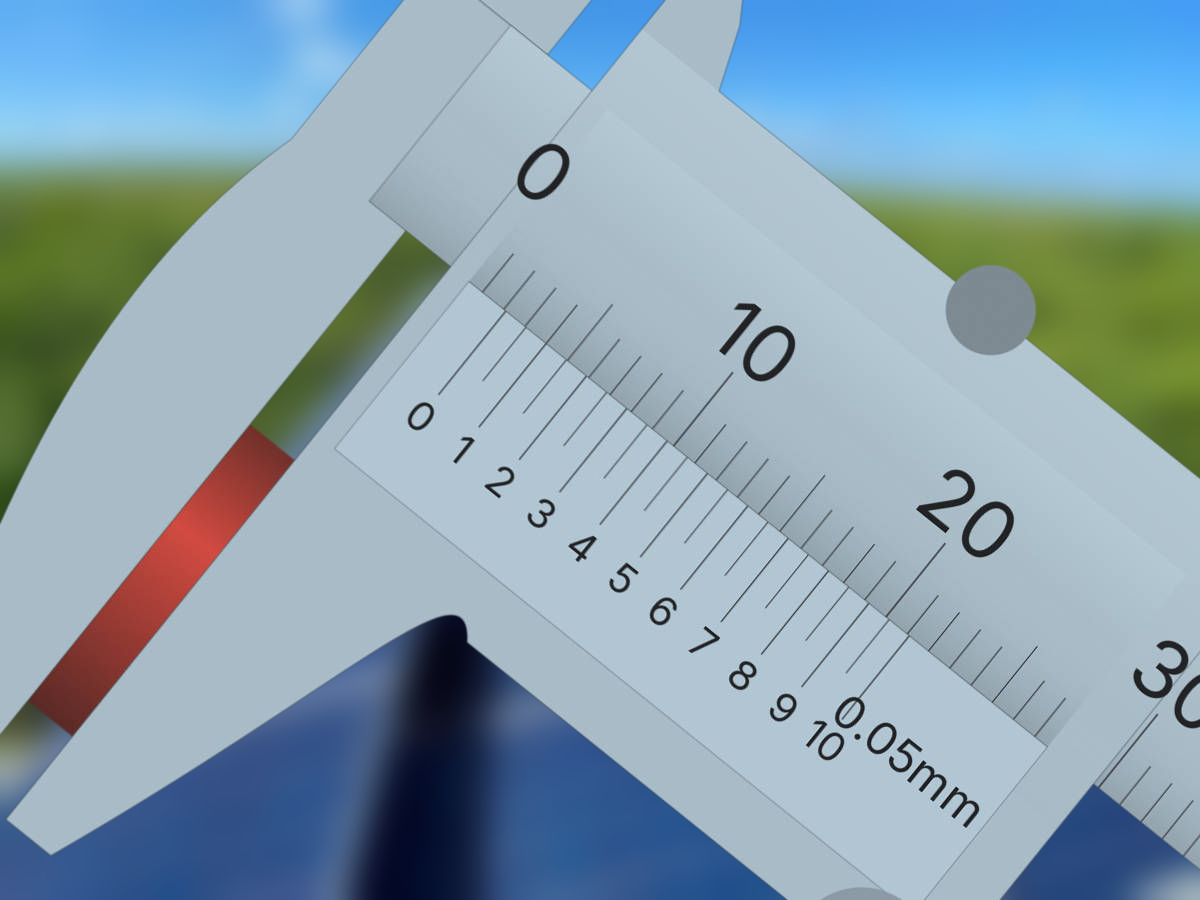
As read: 2.10 mm
